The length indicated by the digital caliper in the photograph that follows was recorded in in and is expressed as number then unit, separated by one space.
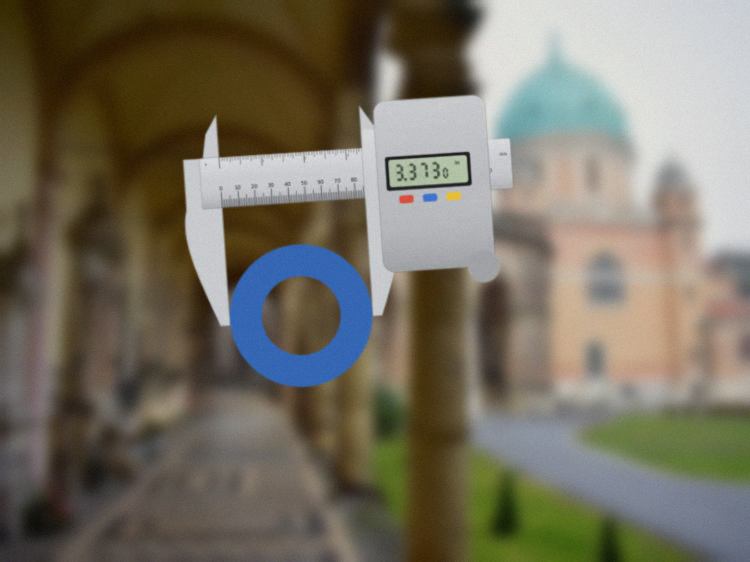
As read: 3.3730 in
